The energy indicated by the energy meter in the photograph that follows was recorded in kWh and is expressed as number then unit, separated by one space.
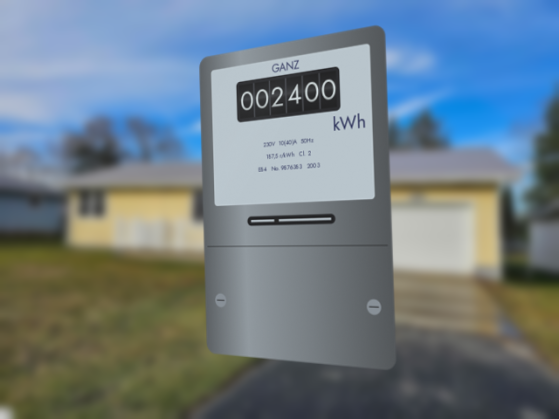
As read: 2400 kWh
